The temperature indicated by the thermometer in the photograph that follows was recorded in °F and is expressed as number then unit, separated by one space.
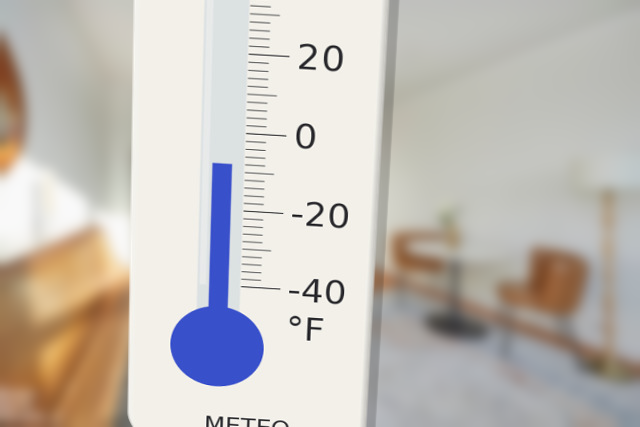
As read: -8 °F
